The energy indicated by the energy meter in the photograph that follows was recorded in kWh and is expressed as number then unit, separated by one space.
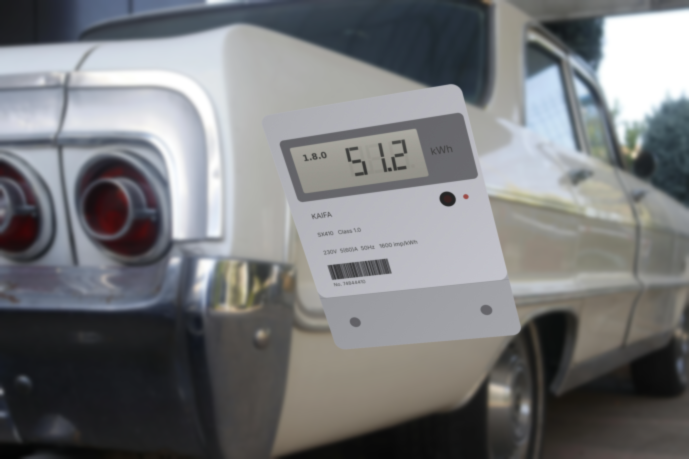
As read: 51.2 kWh
